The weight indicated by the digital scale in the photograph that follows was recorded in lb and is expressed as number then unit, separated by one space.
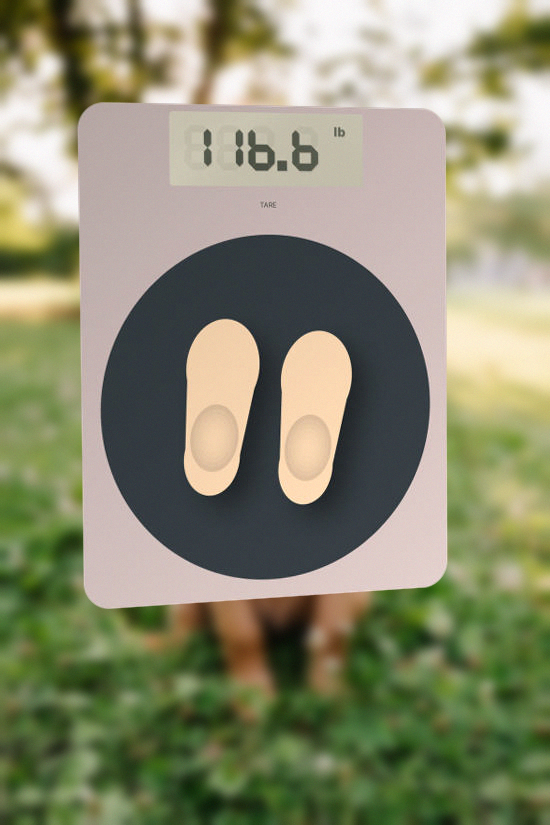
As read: 116.6 lb
